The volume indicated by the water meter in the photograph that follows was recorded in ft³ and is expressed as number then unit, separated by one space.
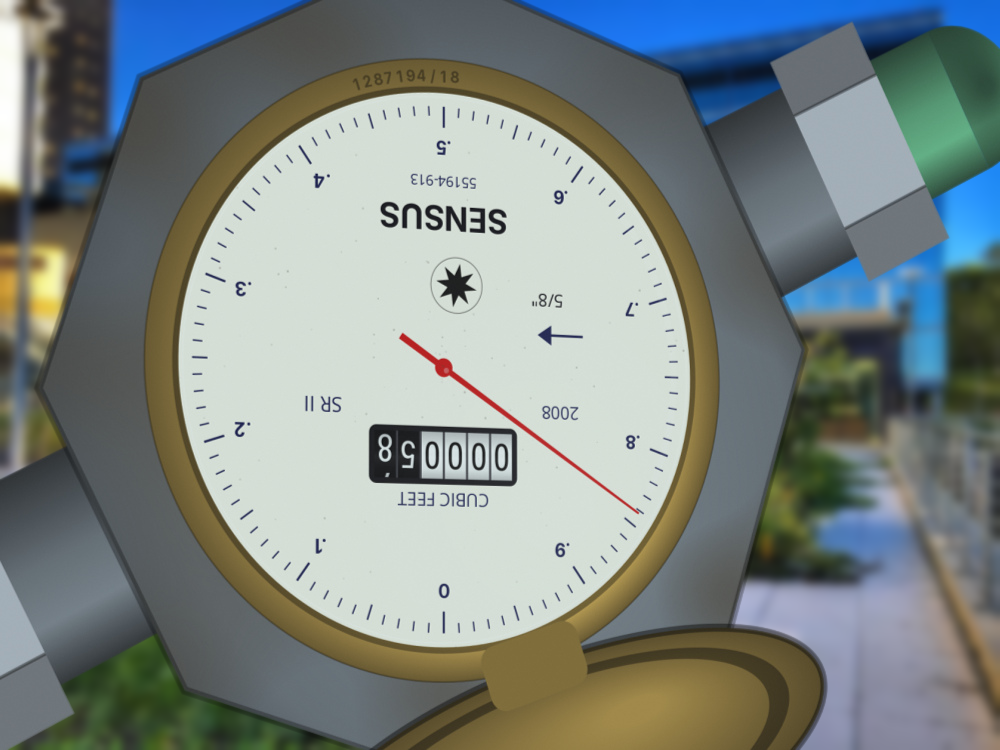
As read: 57.84 ft³
